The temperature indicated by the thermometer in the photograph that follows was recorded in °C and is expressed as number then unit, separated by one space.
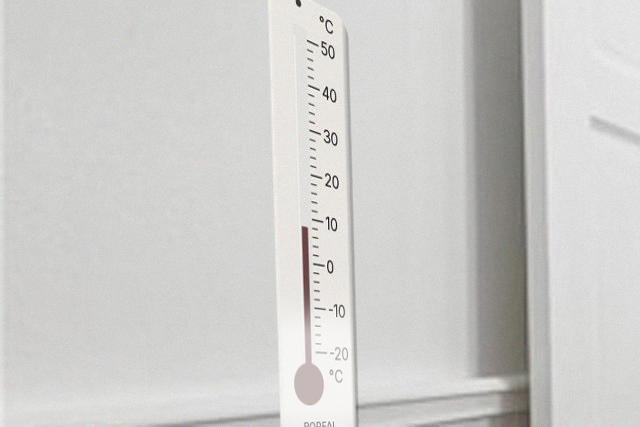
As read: 8 °C
